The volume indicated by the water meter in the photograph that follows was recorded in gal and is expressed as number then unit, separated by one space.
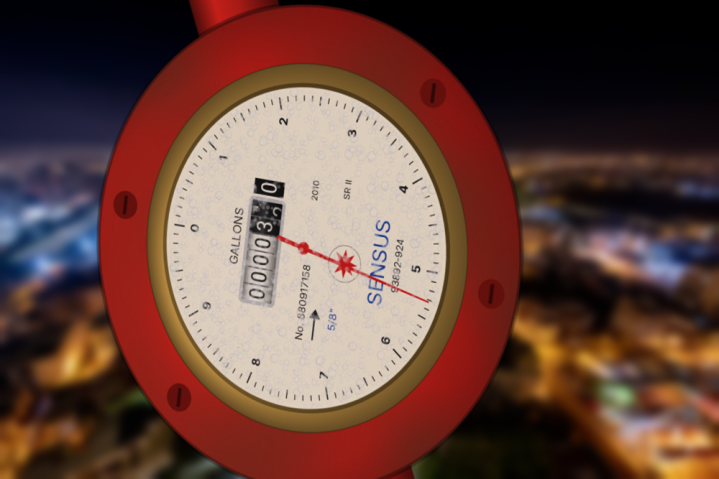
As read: 315.3 gal
